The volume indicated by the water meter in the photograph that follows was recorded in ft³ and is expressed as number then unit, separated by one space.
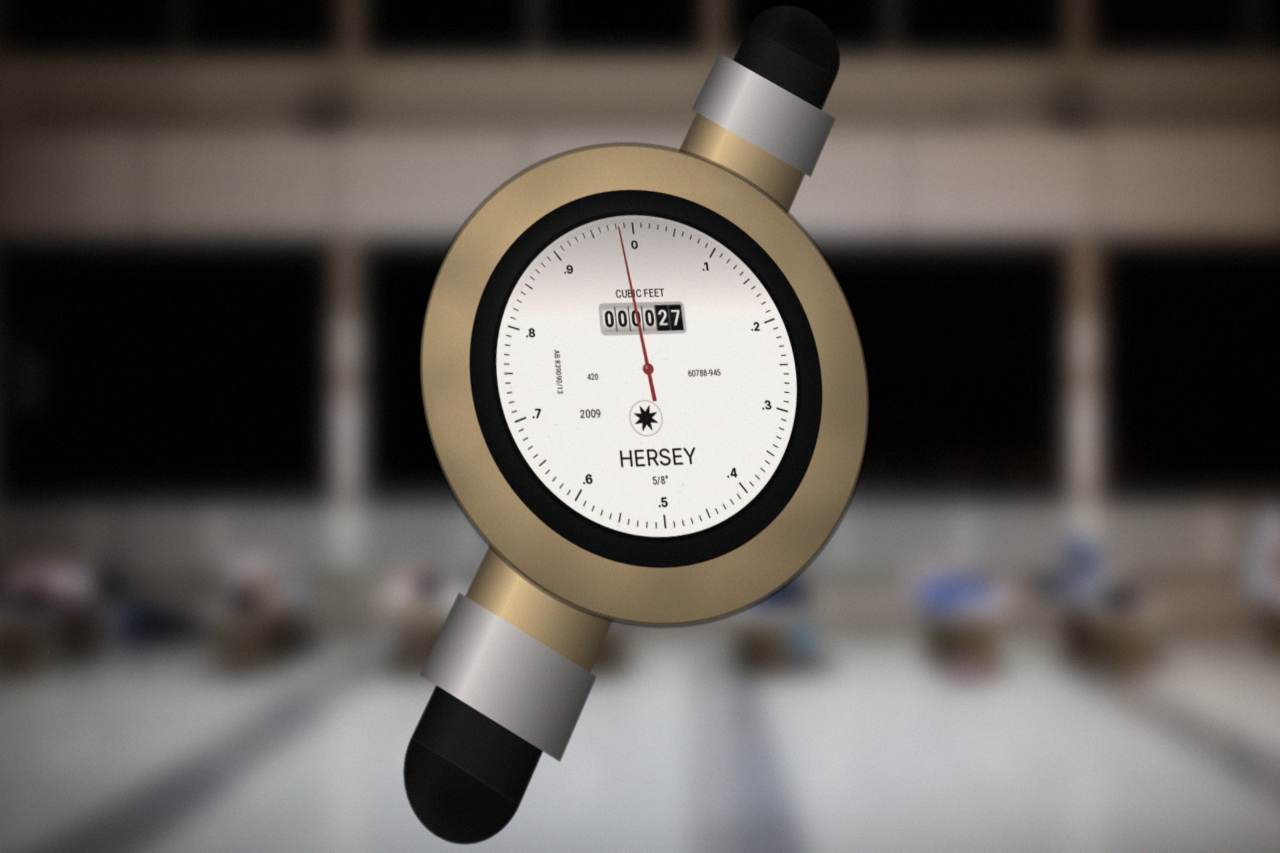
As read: 26.98 ft³
